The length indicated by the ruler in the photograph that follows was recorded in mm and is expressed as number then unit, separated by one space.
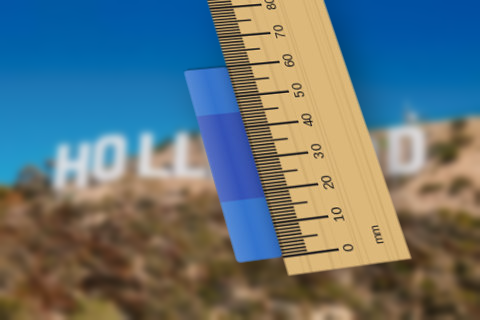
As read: 60 mm
